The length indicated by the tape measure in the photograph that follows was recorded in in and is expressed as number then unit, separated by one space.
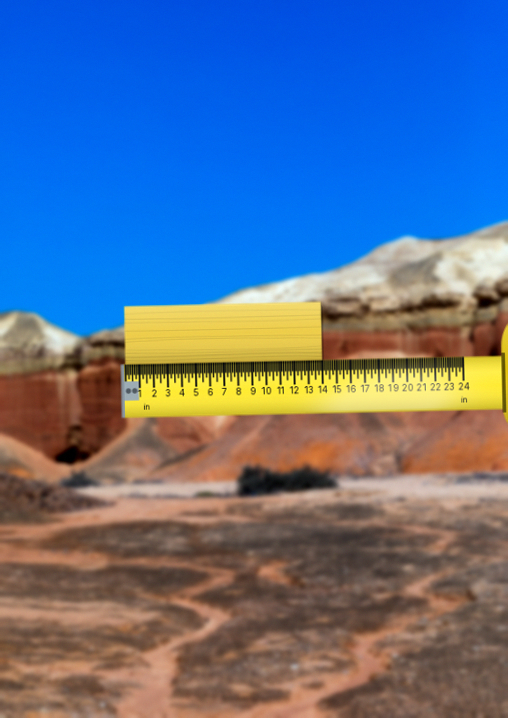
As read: 14 in
